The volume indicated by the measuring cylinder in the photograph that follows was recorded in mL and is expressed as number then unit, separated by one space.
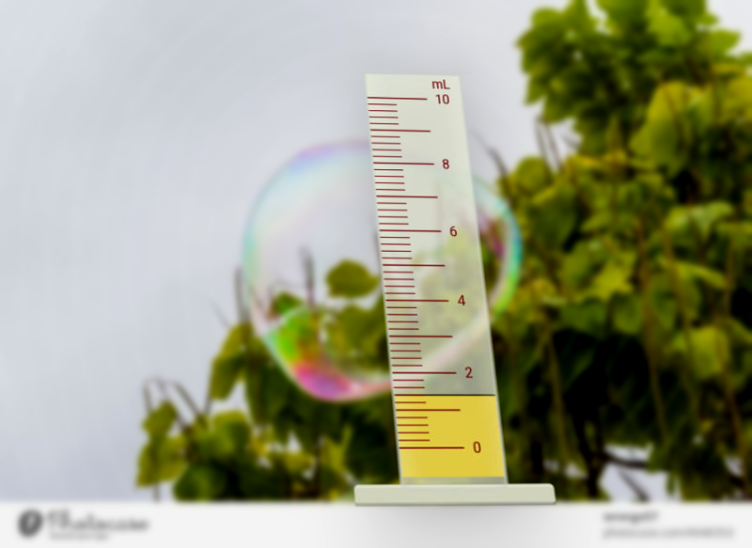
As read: 1.4 mL
